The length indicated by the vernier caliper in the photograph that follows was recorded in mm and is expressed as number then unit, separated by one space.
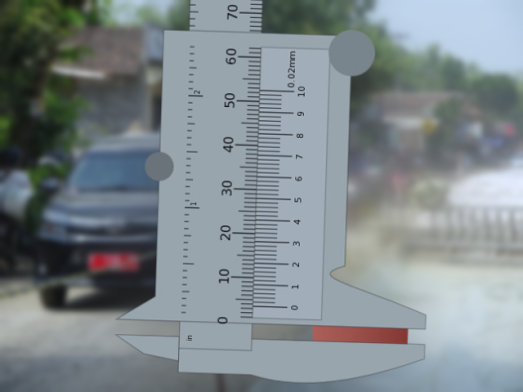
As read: 3.5 mm
